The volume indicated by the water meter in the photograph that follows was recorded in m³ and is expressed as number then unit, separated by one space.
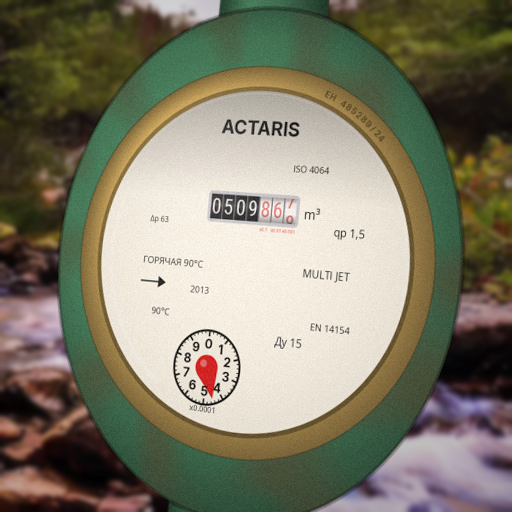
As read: 509.8674 m³
